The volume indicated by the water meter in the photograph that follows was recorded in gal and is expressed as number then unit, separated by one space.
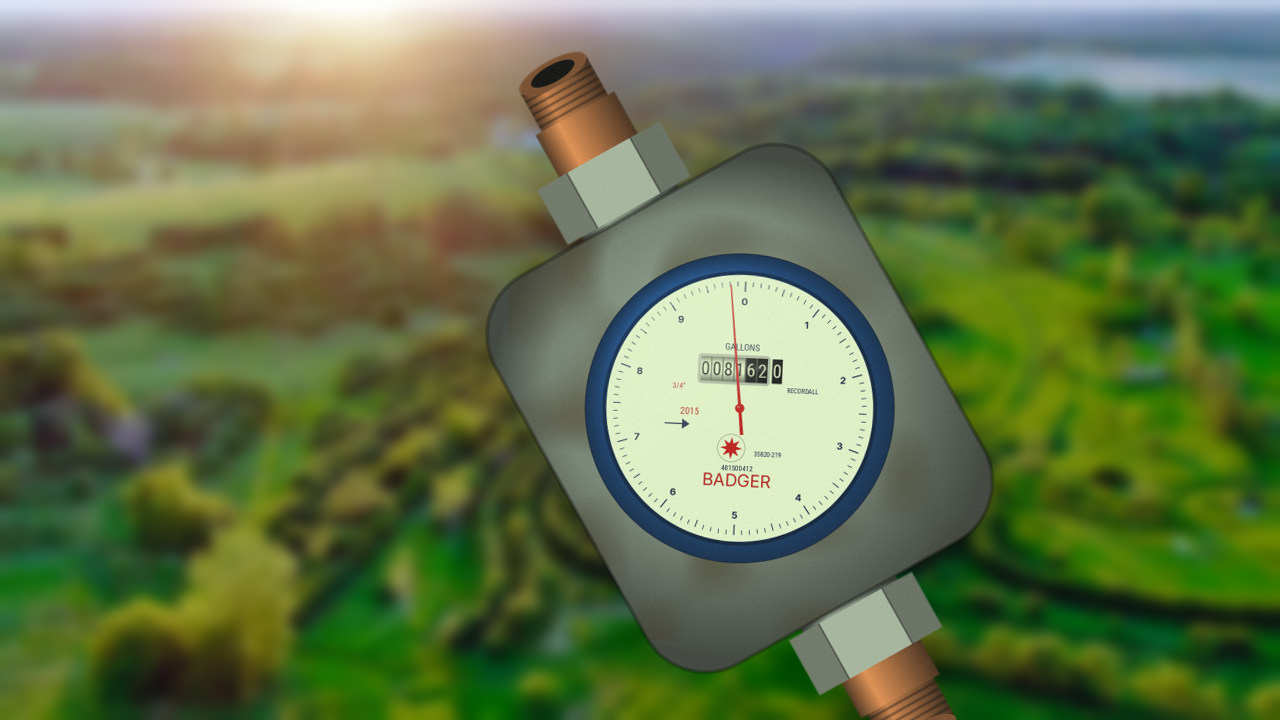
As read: 81619.8 gal
